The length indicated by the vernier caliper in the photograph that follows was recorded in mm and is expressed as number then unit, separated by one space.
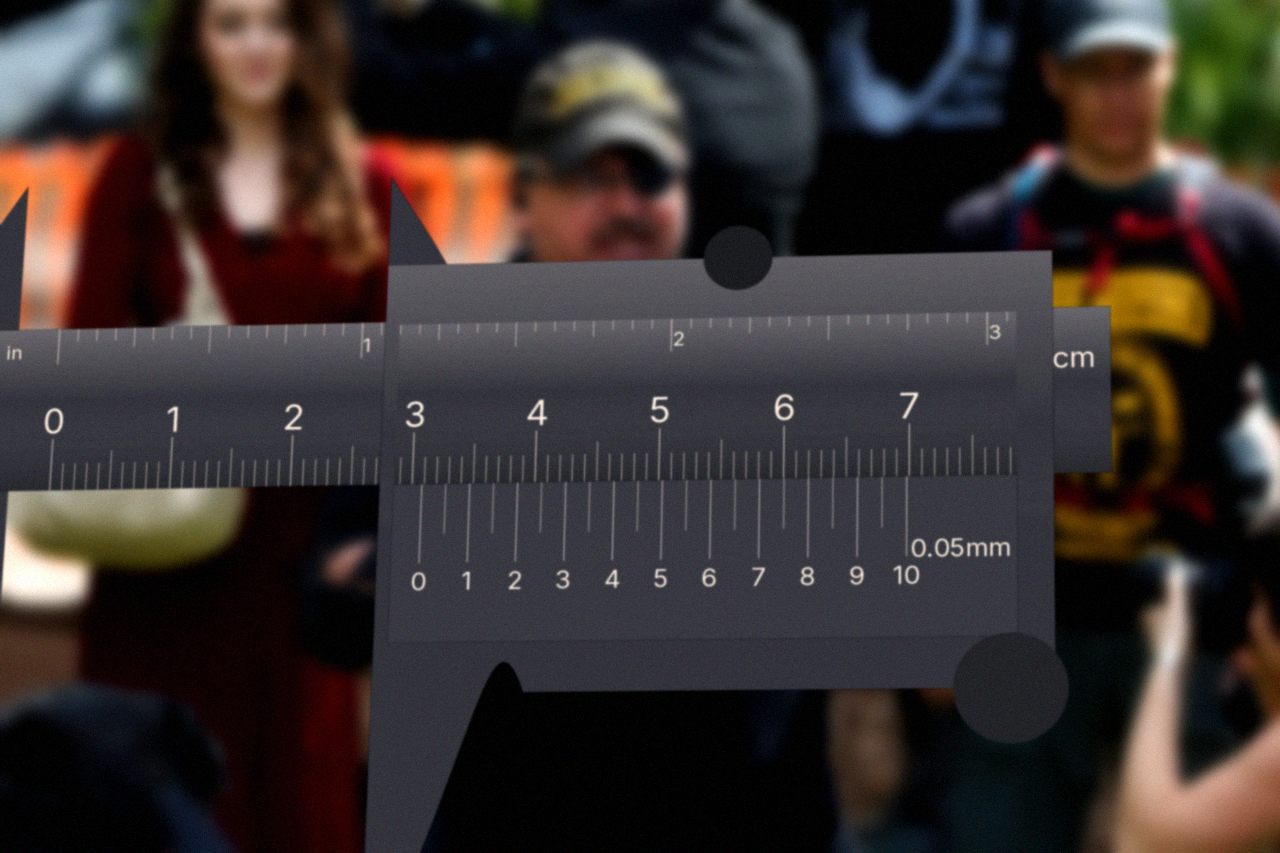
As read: 30.8 mm
